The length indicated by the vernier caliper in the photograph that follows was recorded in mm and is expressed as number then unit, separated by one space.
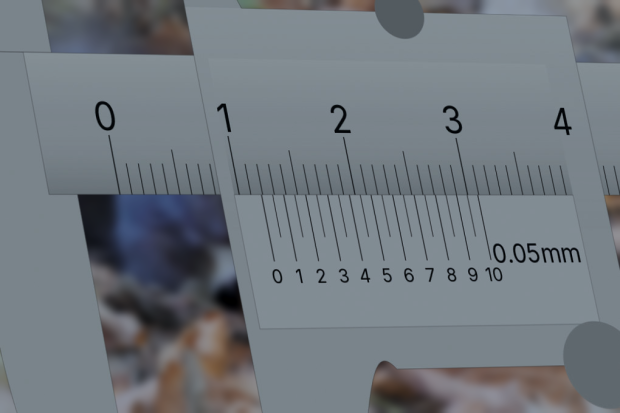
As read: 11.9 mm
